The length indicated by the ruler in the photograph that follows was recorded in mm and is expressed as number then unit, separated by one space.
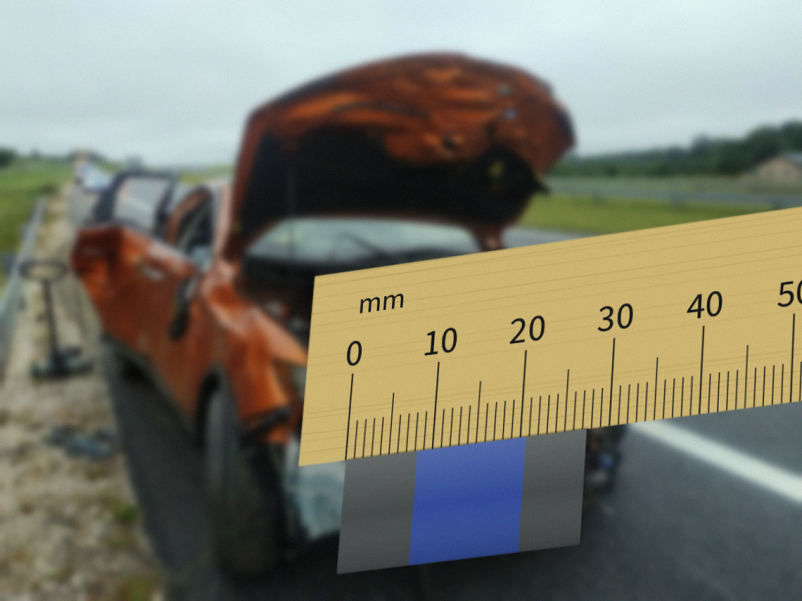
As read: 27.5 mm
